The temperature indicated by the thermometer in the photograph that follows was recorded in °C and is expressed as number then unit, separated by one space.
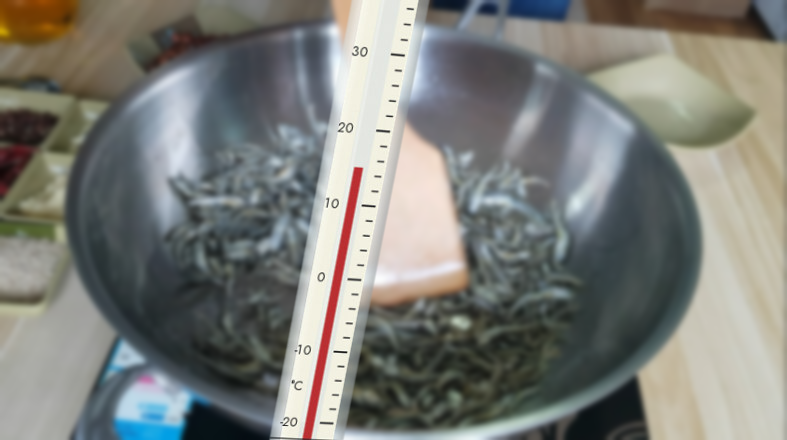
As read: 15 °C
